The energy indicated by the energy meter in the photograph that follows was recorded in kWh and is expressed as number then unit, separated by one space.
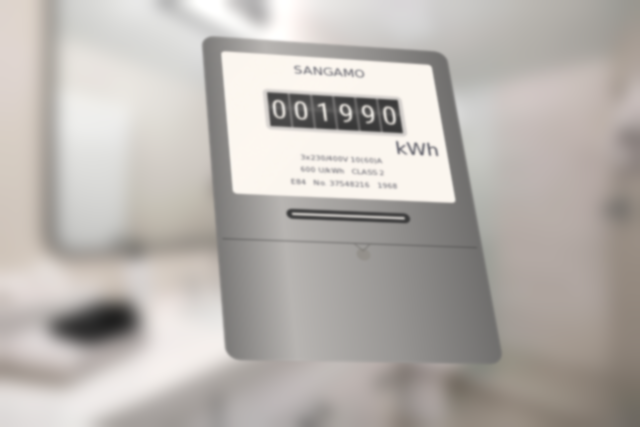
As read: 1990 kWh
